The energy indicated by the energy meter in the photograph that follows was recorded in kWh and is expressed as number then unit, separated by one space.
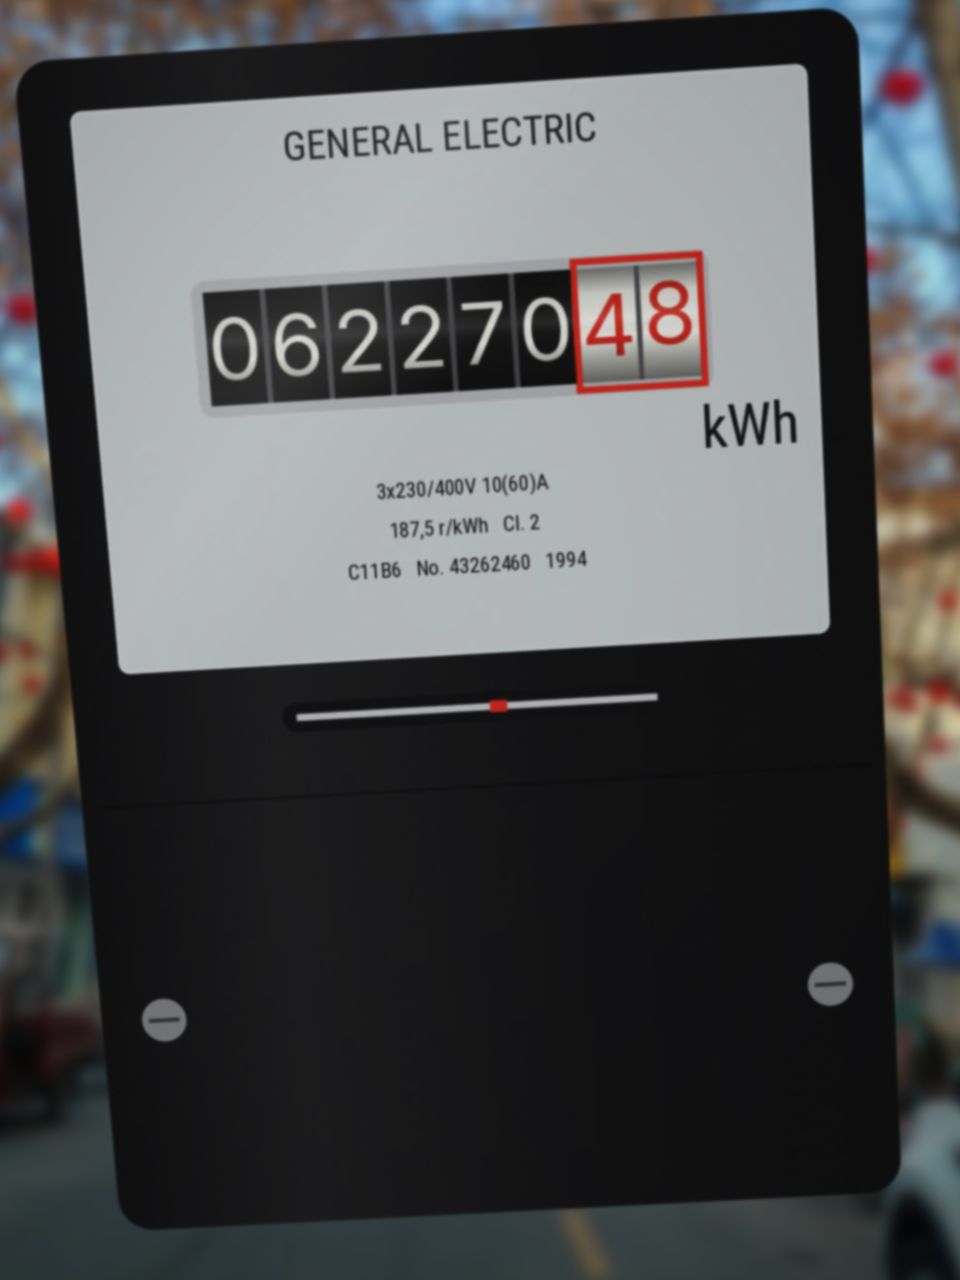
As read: 62270.48 kWh
